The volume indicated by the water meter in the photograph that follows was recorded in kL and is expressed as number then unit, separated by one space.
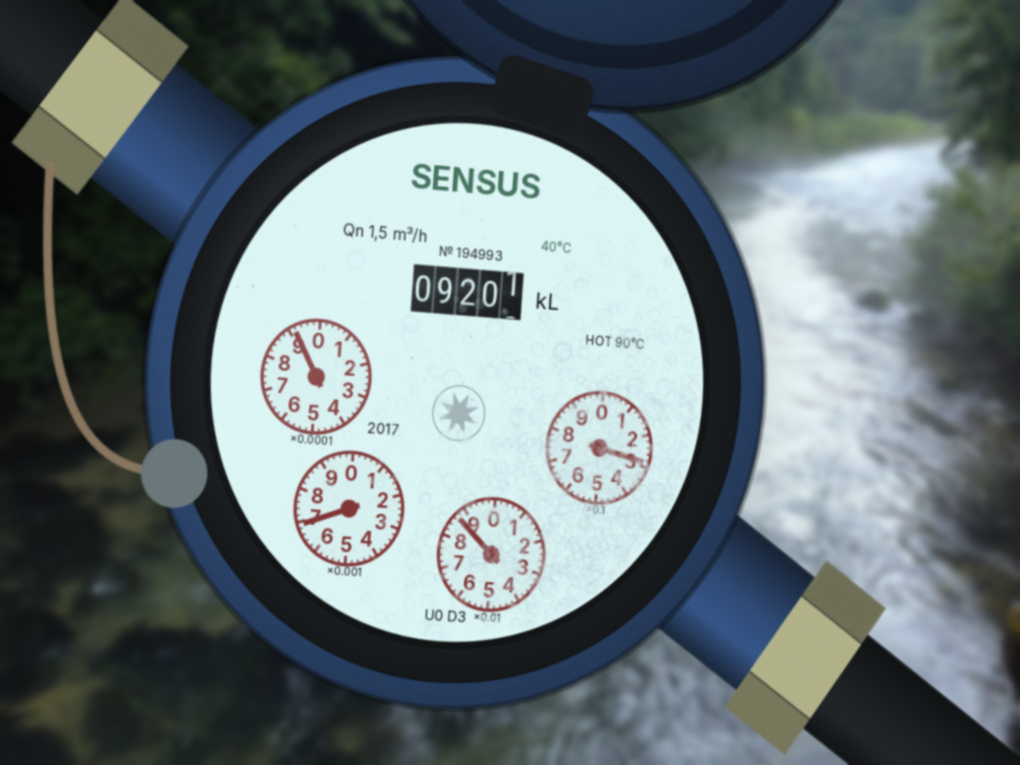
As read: 9201.2869 kL
